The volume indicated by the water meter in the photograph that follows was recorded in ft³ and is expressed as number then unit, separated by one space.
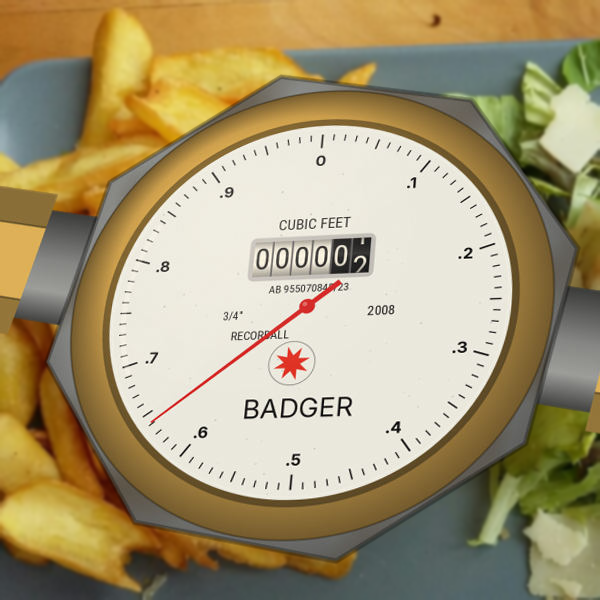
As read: 1.64 ft³
